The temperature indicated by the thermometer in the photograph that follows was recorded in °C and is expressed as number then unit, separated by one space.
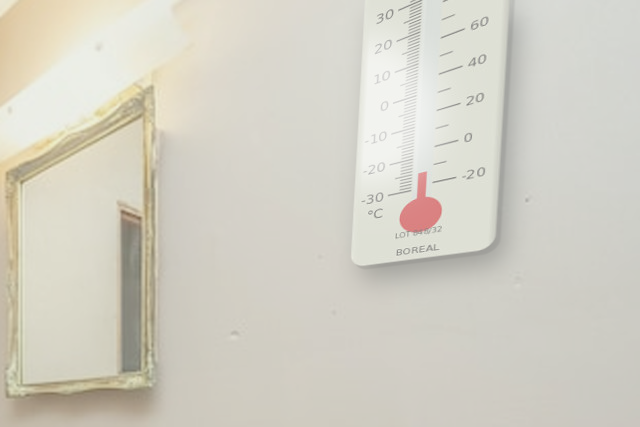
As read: -25 °C
